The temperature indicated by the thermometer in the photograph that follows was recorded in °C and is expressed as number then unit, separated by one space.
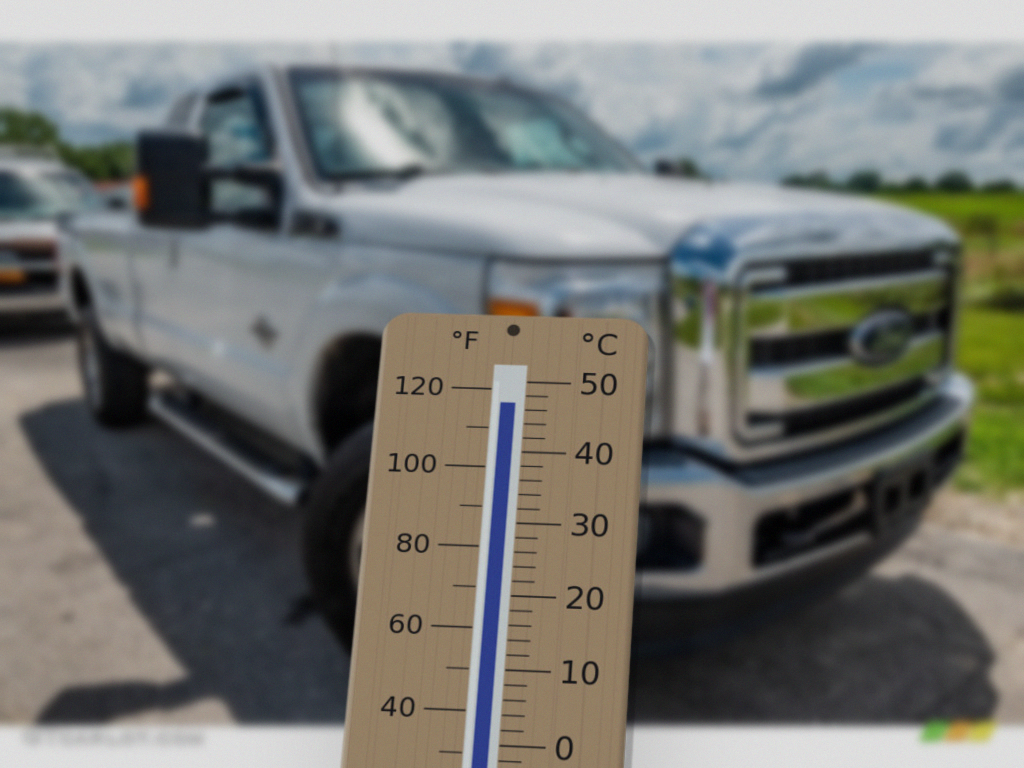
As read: 47 °C
